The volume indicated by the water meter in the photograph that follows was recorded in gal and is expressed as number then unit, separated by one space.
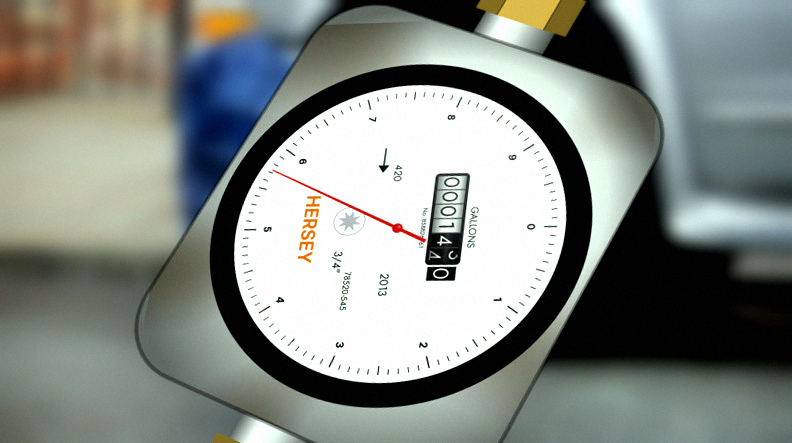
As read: 1435.7 gal
